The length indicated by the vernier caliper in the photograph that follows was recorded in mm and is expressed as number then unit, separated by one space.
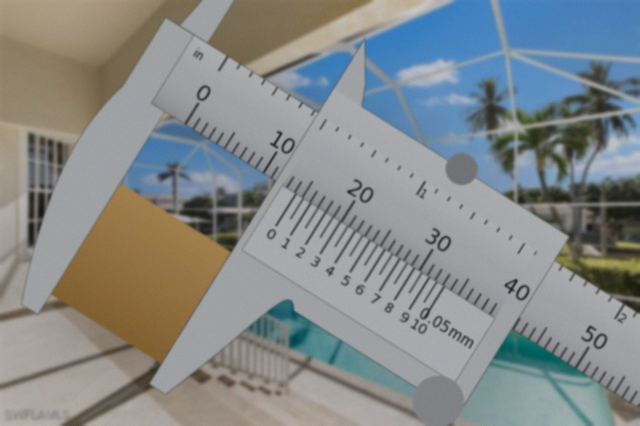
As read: 14.2 mm
